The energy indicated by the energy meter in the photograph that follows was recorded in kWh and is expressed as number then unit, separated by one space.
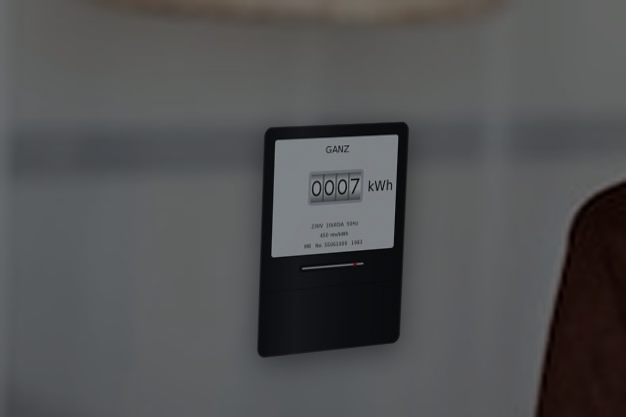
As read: 7 kWh
